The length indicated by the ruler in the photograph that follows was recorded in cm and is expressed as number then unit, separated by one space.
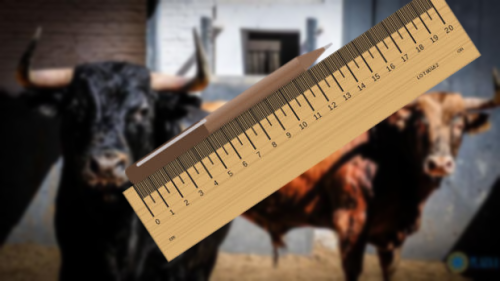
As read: 14 cm
